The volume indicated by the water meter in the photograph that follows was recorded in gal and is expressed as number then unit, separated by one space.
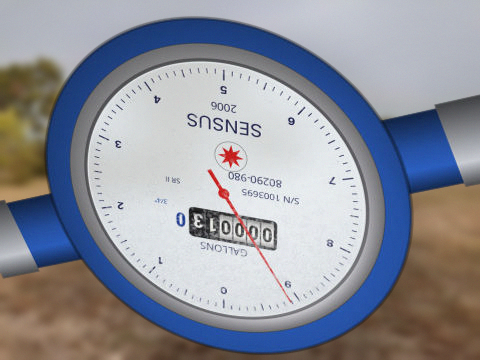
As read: 129.1 gal
